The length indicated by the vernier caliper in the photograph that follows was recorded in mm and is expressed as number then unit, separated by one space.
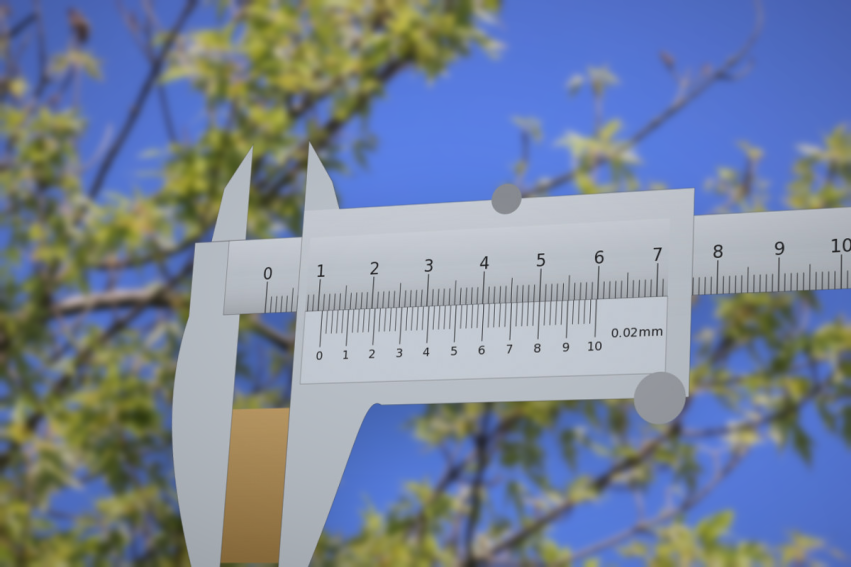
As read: 10.8 mm
